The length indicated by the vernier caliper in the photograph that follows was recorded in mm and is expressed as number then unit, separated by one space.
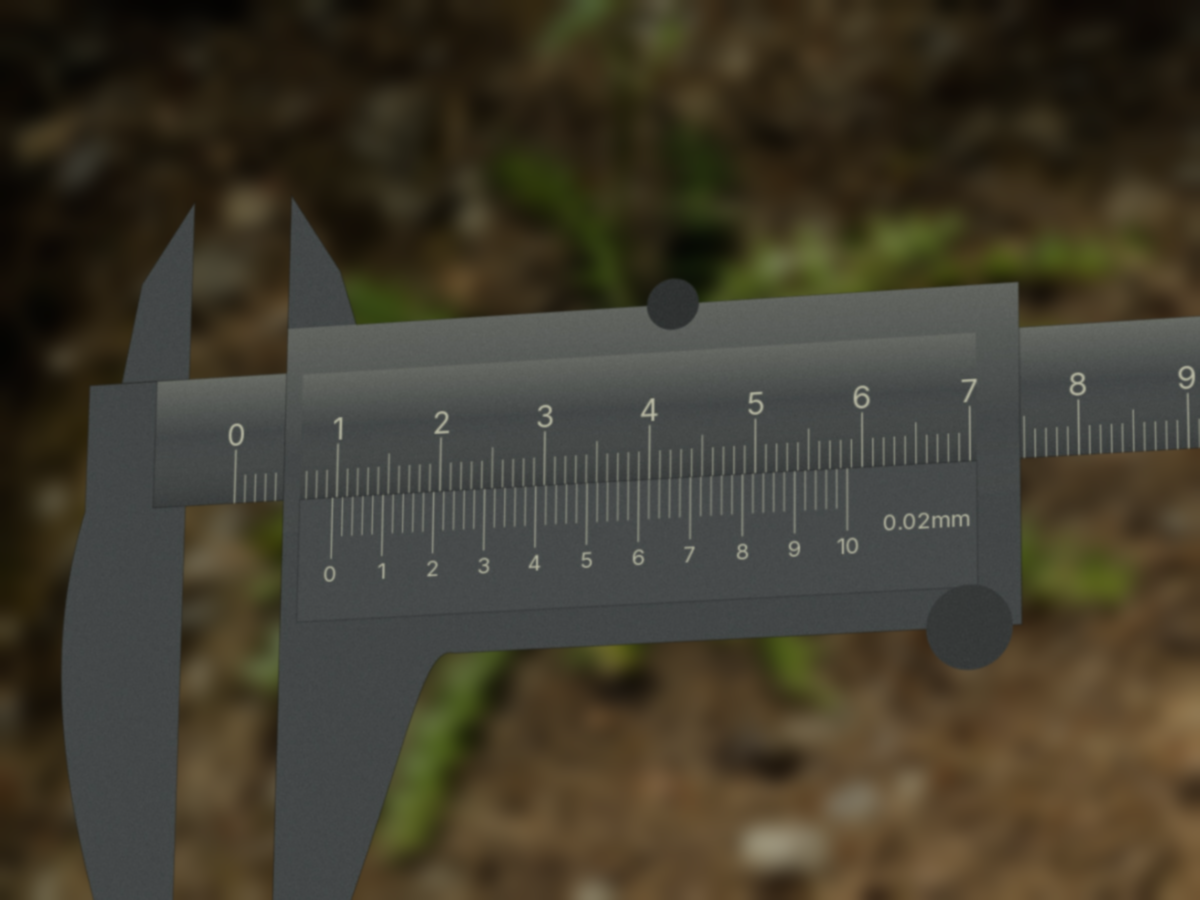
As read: 9.6 mm
